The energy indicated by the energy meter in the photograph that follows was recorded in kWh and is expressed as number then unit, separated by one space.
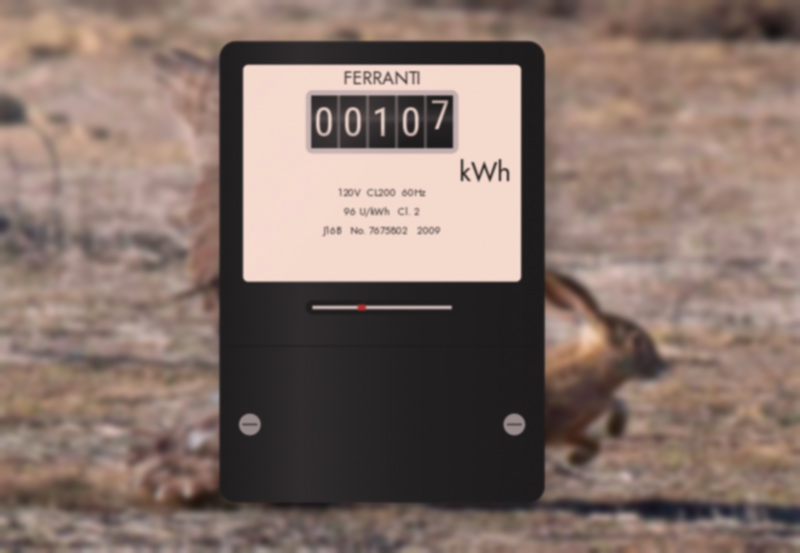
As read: 107 kWh
